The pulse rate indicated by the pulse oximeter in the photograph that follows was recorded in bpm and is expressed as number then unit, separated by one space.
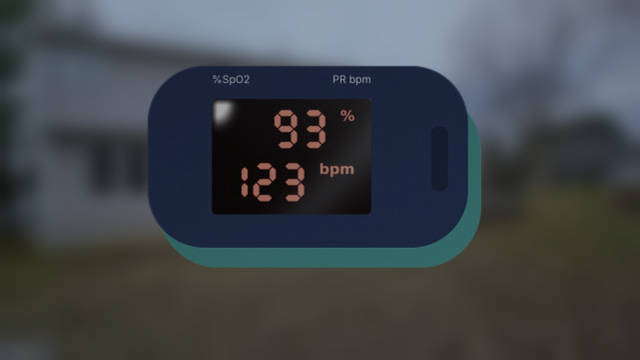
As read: 123 bpm
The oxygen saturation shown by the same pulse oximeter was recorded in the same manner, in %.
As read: 93 %
